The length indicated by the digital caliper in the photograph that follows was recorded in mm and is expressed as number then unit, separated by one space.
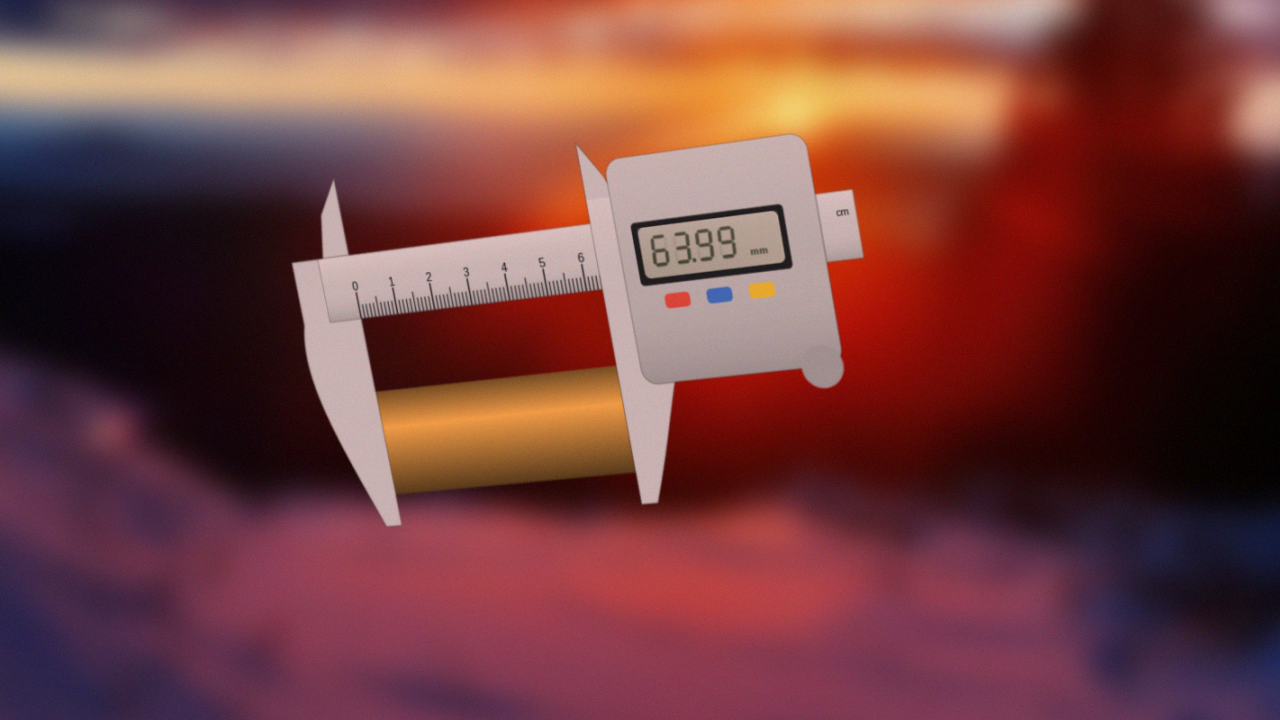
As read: 63.99 mm
